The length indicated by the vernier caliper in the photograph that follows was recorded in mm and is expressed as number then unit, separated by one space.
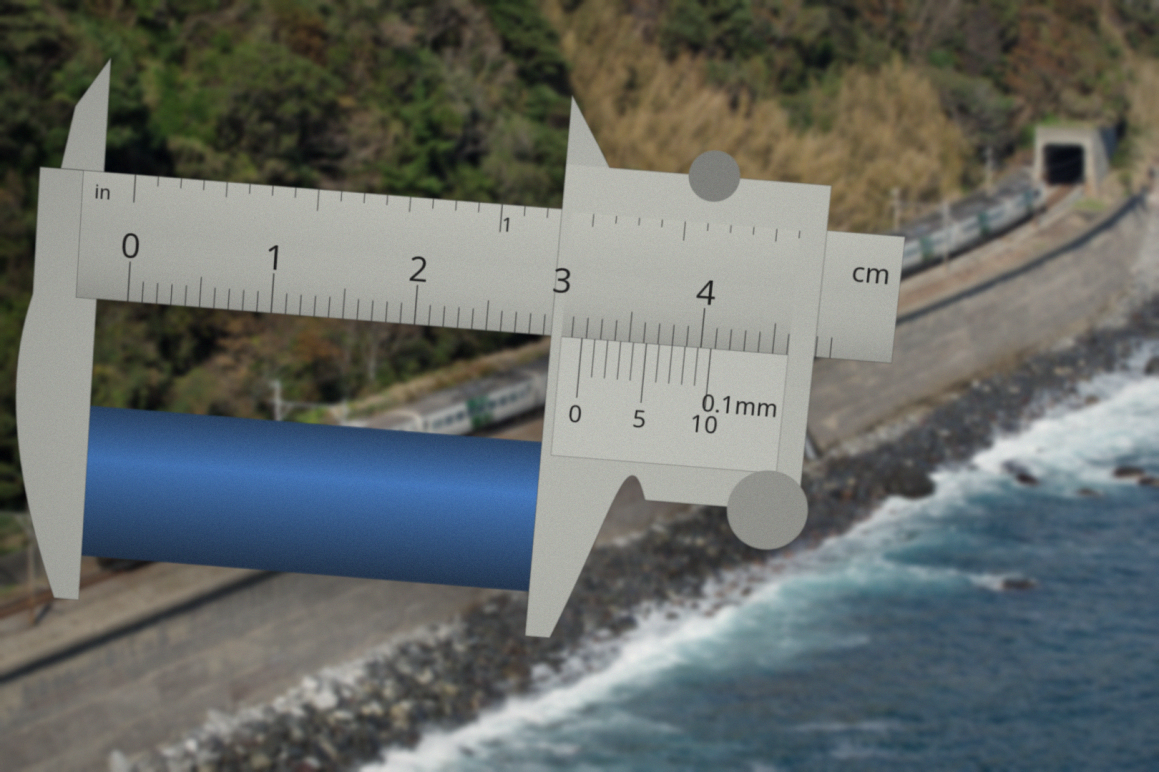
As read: 31.7 mm
